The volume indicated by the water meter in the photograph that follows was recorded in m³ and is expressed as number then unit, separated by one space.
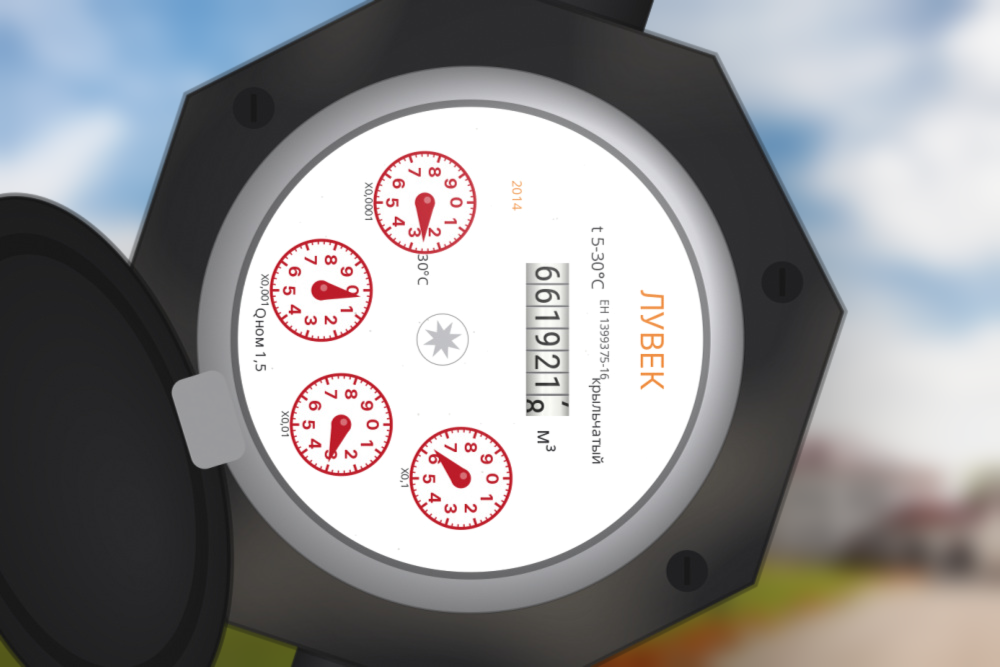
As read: 6619217.6302 m³
